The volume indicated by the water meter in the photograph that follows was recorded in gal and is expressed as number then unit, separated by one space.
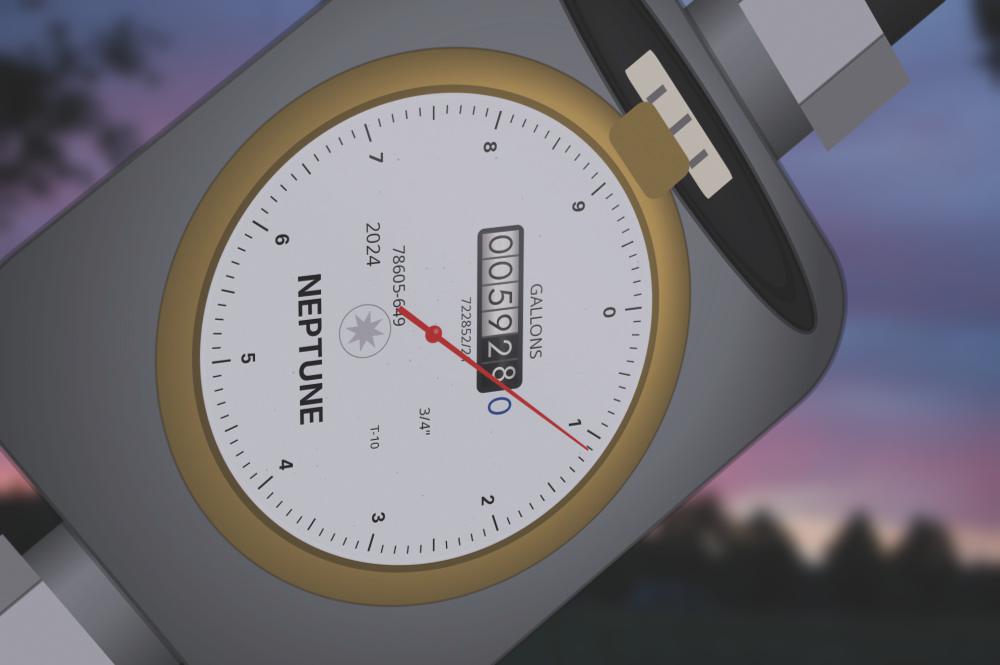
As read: 59281.1 gal
